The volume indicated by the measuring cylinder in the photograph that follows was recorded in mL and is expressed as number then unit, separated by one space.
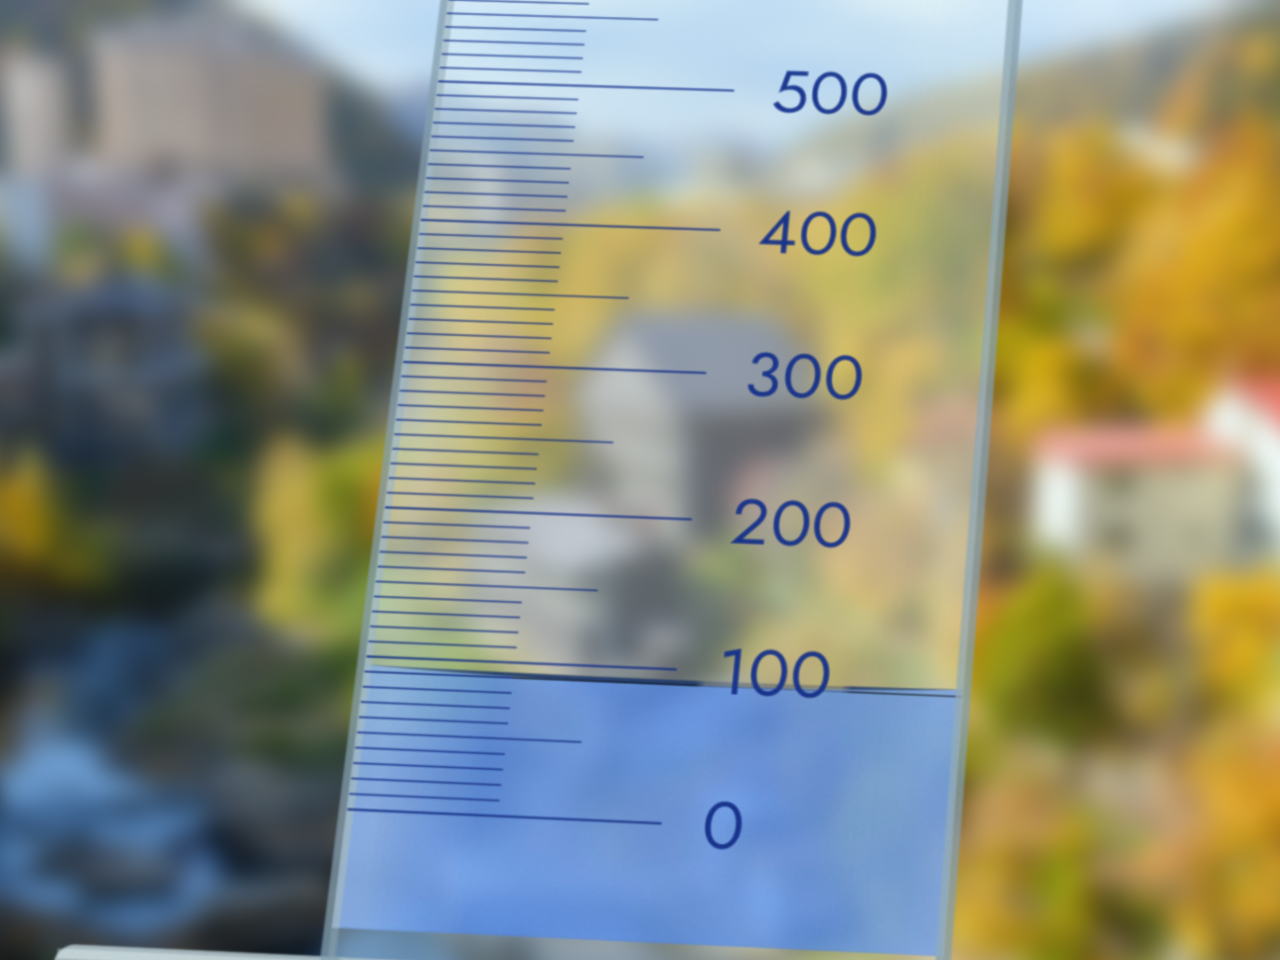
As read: 90 mL
